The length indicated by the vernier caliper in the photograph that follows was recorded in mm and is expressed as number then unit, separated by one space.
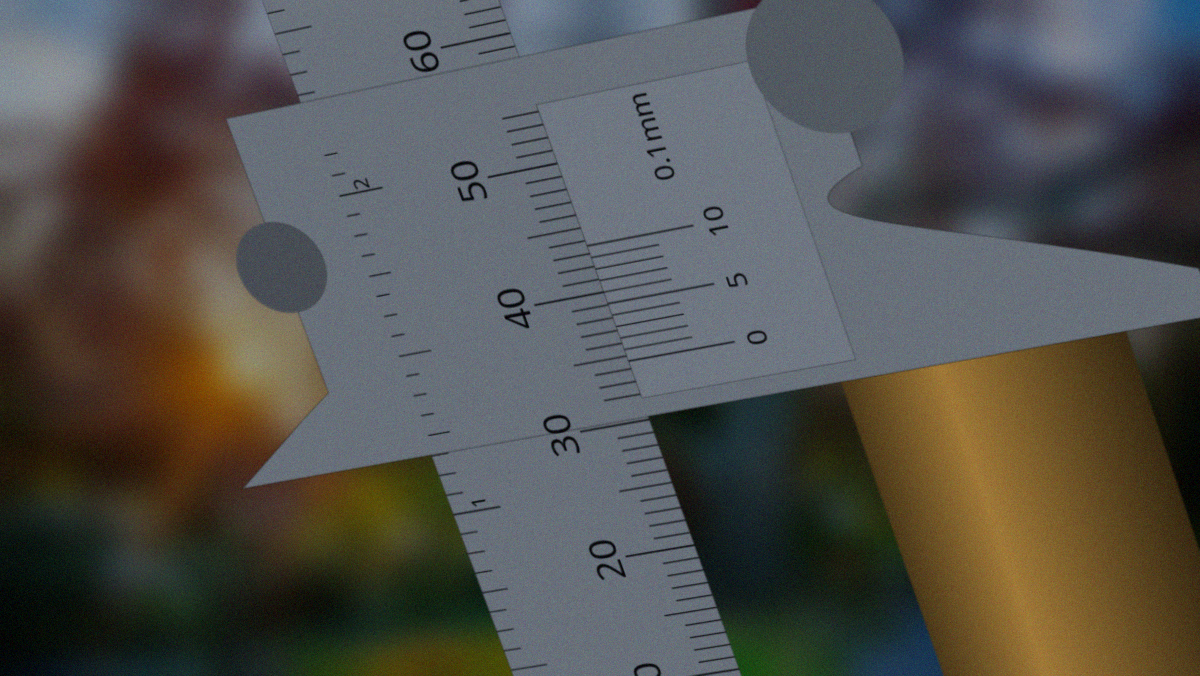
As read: 34.6 mm
